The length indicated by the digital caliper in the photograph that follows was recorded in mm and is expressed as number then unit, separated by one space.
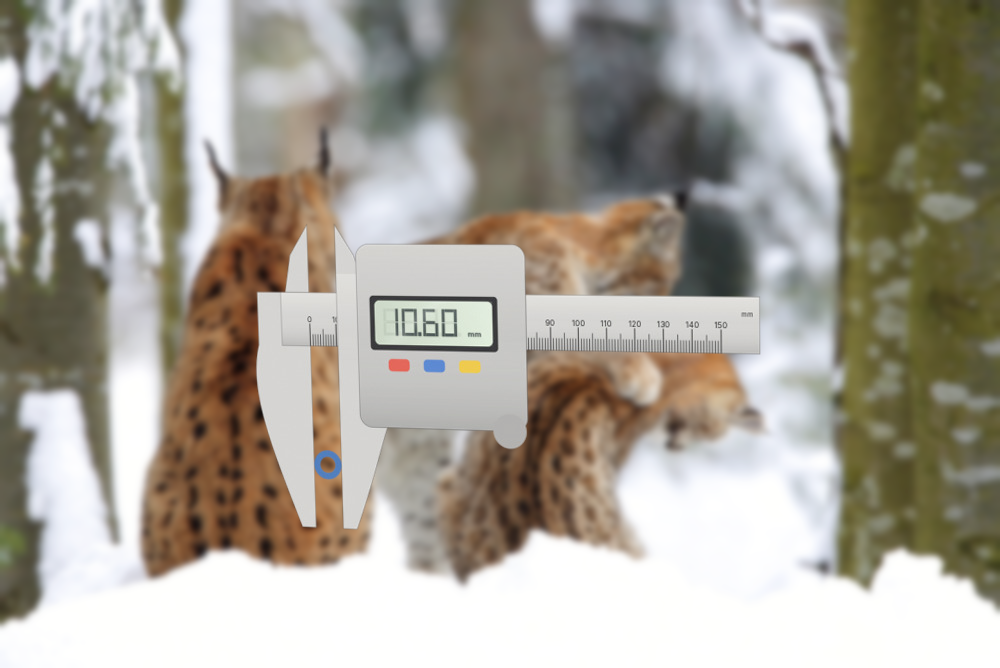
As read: 10.60 mm
